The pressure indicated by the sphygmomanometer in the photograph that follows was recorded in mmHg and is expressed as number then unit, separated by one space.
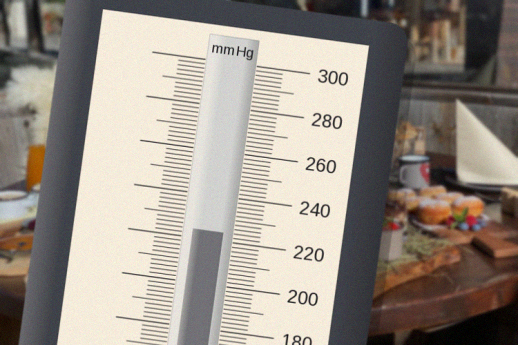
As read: 224 mmHg
